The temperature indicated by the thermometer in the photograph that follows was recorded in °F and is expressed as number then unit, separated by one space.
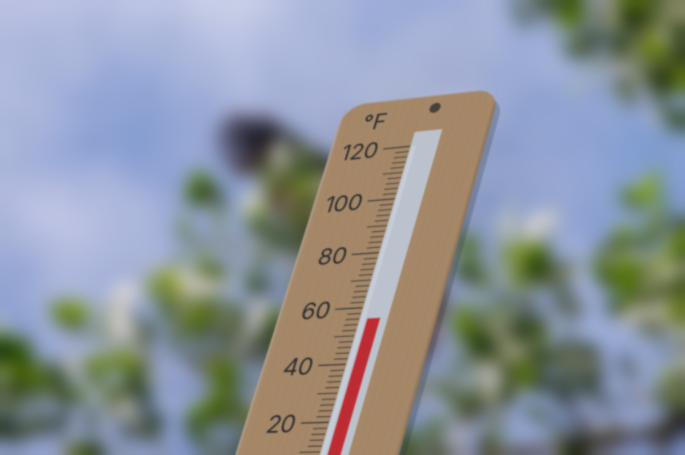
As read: 56 °F
